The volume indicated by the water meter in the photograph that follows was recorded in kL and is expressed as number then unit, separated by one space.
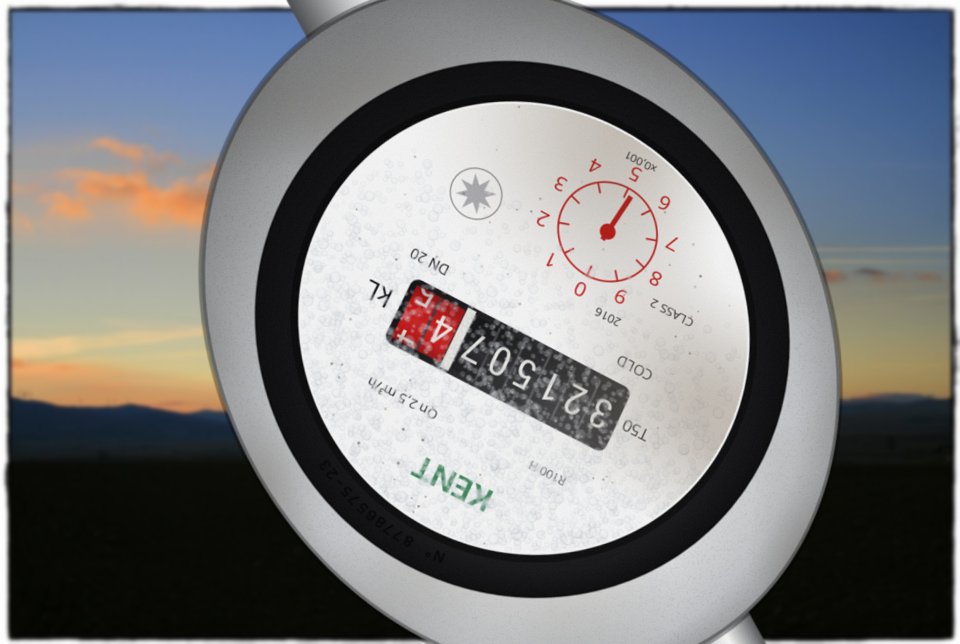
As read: 321507.445 kL
